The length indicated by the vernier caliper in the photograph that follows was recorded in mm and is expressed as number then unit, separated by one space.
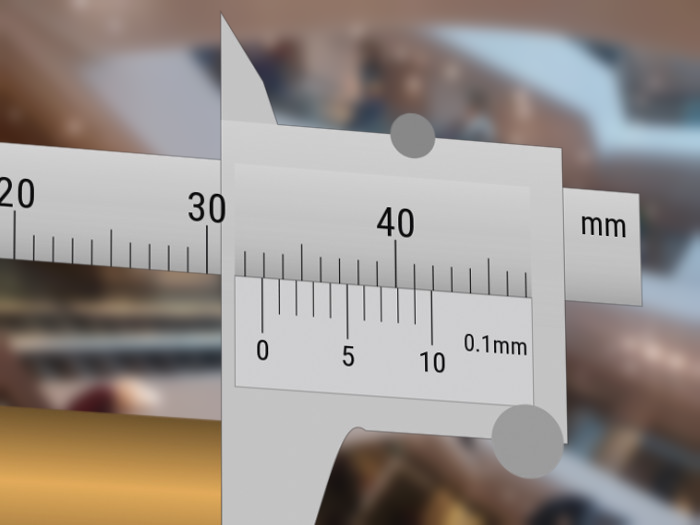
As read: 32.9 mm
